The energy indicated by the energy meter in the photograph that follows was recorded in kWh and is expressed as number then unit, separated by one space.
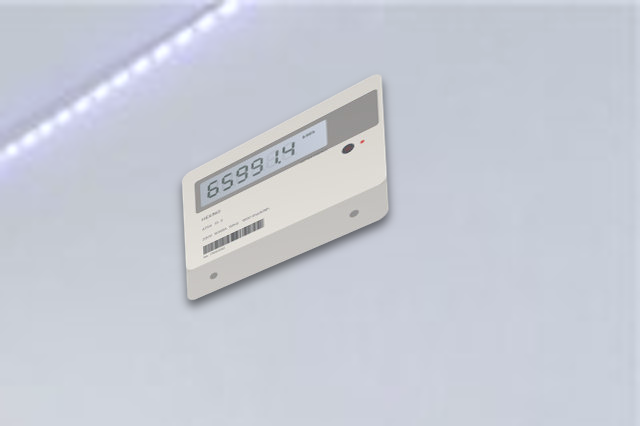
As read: 65991.4 kWh
